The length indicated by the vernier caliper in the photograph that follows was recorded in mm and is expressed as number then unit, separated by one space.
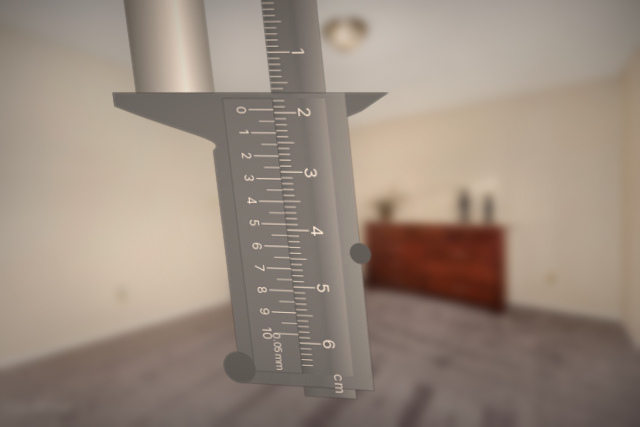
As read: 19.5 mm
